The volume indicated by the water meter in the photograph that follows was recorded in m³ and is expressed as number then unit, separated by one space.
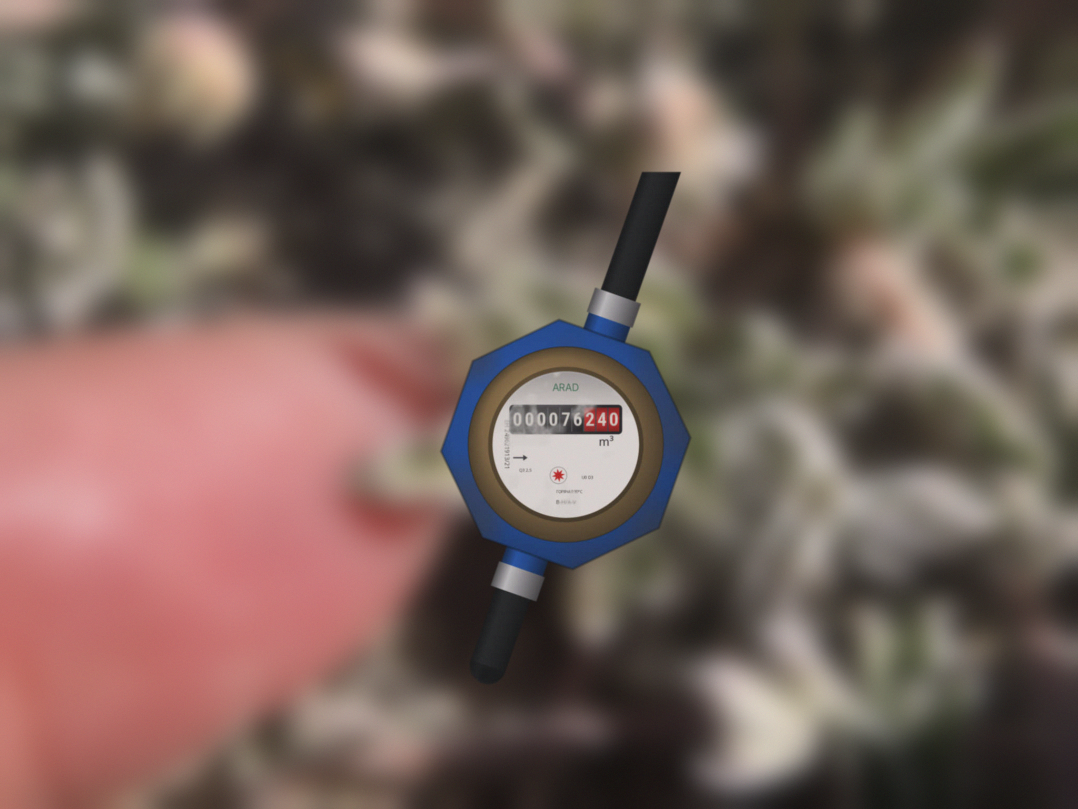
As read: 76.240 m³
